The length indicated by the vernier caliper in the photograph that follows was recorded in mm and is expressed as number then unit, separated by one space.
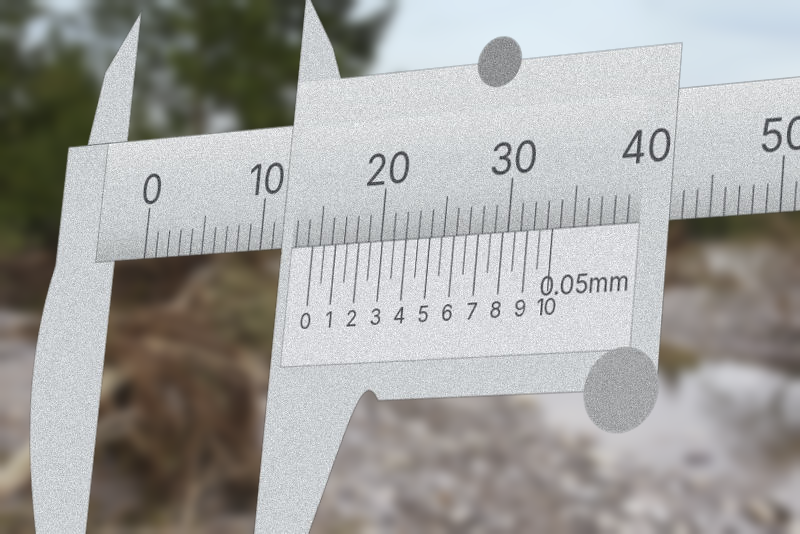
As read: 14.4 mm
